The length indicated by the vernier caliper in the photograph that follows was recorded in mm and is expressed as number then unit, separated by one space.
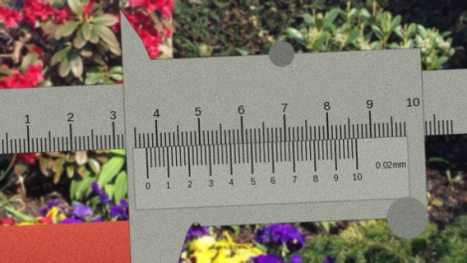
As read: 37.5 mm
